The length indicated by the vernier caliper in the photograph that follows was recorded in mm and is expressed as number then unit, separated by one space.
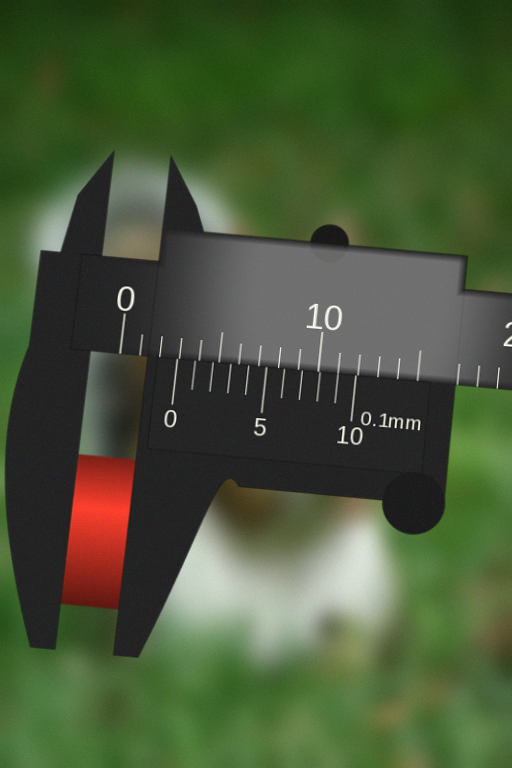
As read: 2.9 mm
